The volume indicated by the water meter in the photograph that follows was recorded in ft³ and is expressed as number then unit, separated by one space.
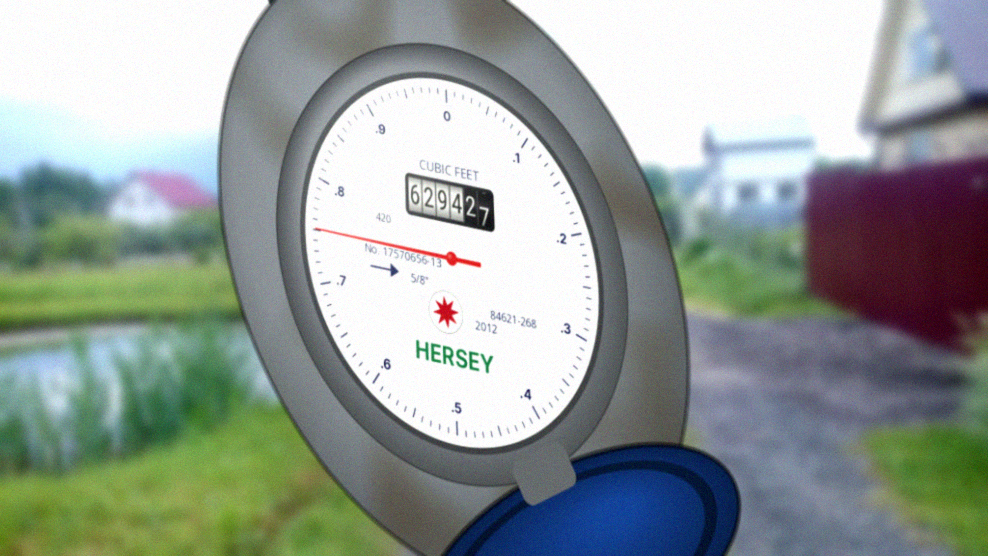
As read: 629426.75 ft³
